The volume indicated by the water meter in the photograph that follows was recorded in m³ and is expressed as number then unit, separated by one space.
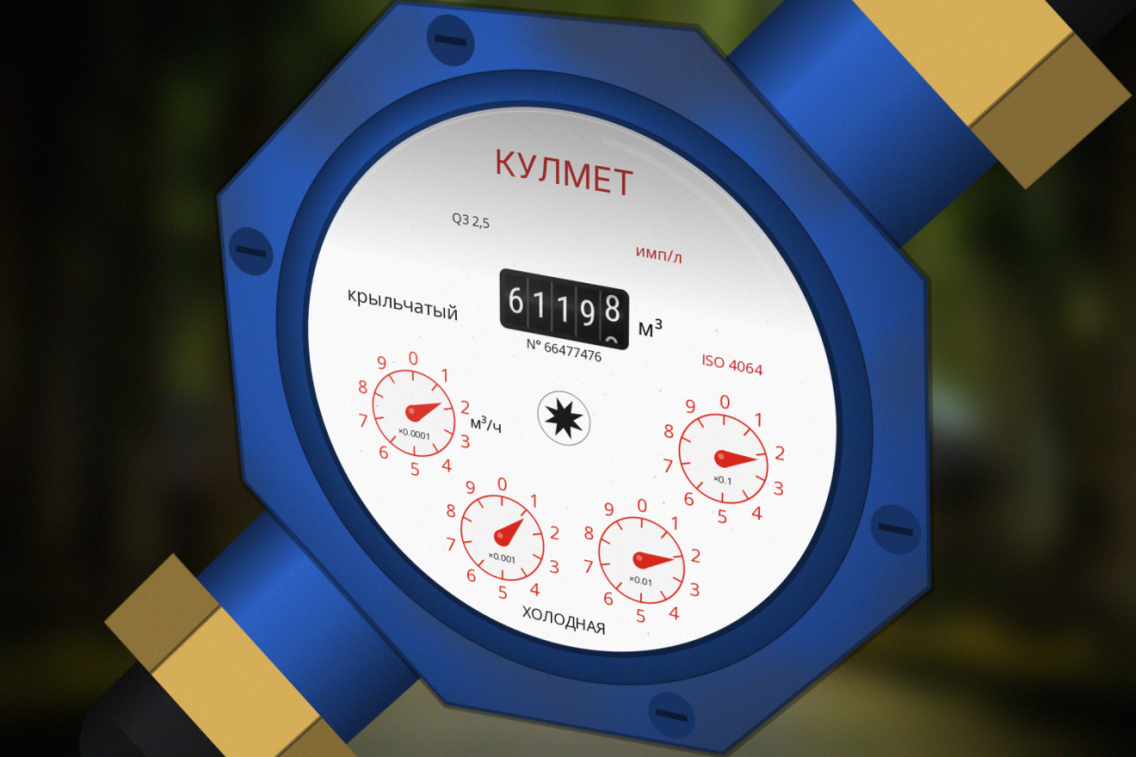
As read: 61198.2211 m³
